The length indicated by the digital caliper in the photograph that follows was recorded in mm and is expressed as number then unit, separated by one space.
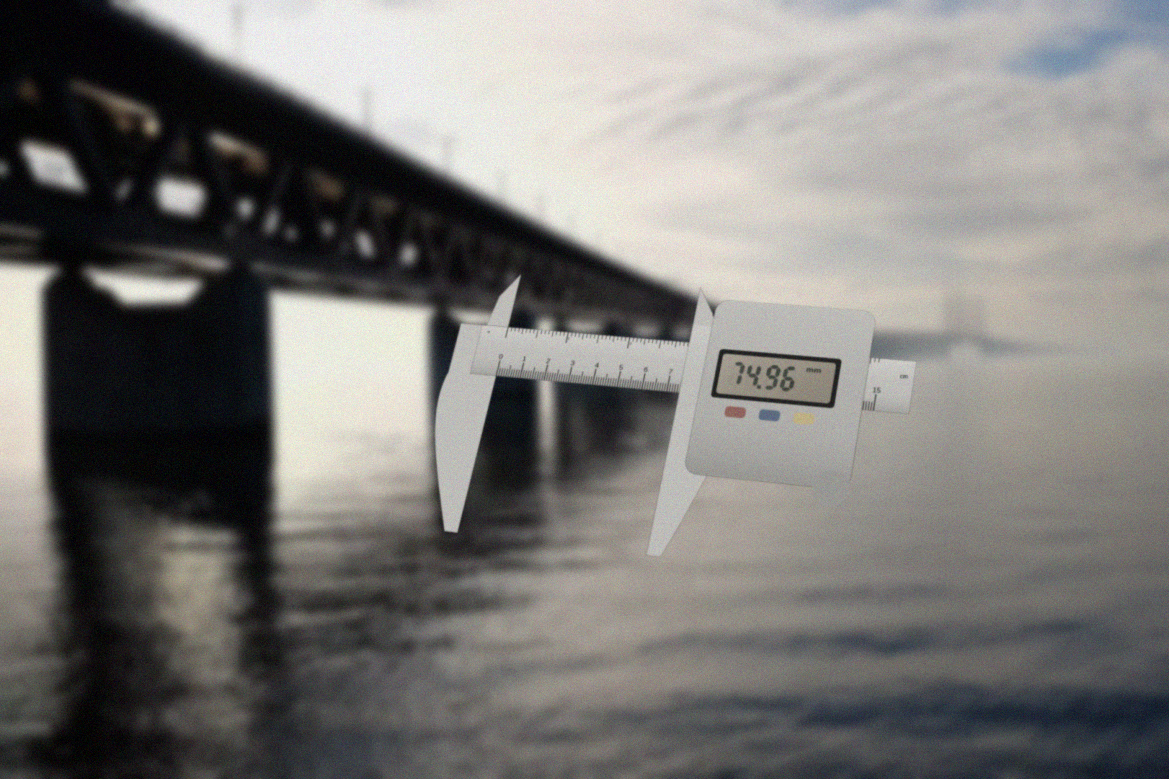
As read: 74.96 mm
